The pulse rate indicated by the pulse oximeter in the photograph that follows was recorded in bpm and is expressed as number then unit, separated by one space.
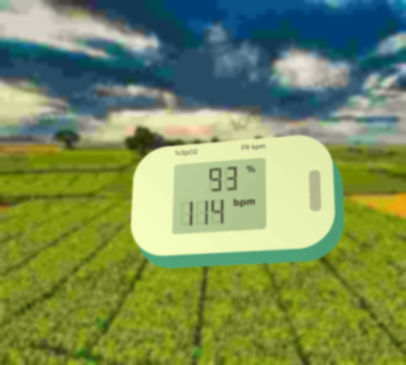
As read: 114 bpm
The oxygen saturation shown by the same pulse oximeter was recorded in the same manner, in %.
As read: 93 %
